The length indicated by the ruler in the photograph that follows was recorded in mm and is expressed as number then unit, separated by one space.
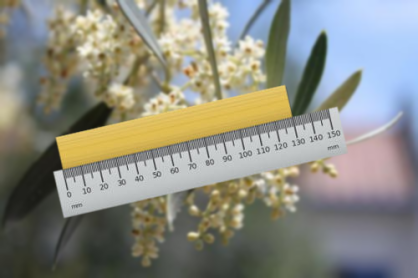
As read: 130 mm
